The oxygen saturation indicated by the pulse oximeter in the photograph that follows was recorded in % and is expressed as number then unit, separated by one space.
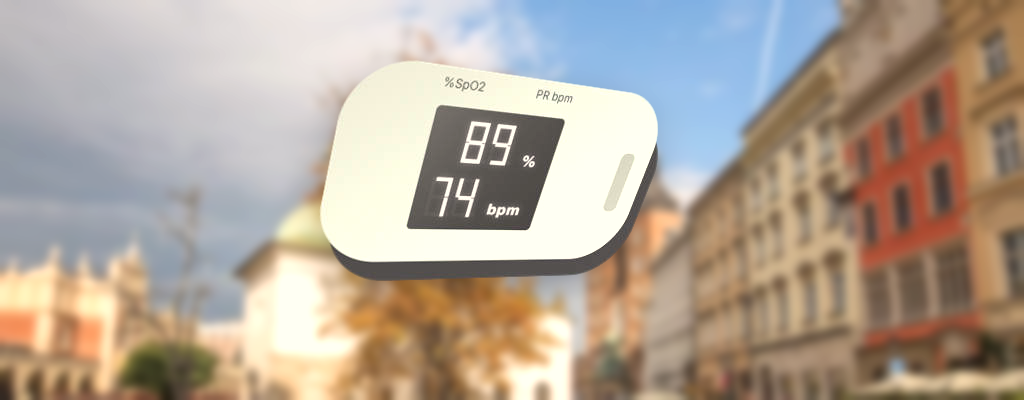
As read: 89 %
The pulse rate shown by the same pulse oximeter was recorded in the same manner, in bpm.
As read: 74 bpm
